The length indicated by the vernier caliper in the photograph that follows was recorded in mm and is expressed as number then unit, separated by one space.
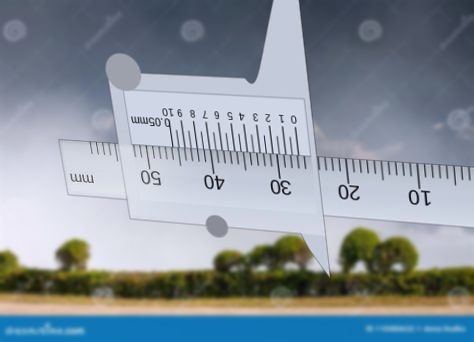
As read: 26.8 mm
